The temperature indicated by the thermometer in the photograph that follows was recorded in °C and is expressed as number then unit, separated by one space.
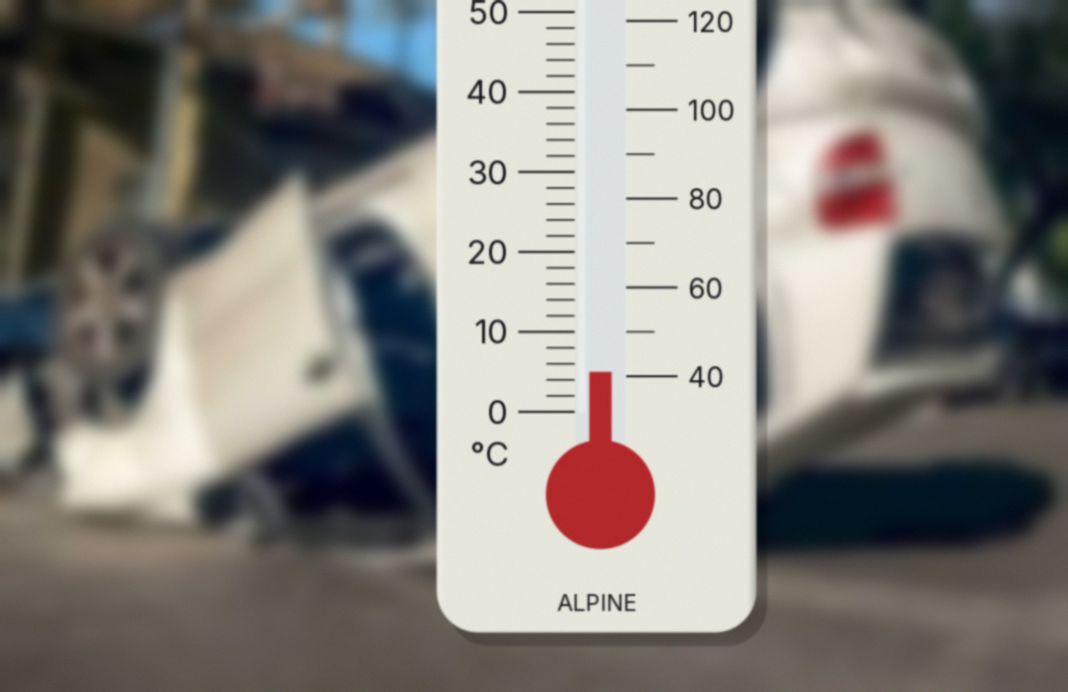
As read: 5 °C
